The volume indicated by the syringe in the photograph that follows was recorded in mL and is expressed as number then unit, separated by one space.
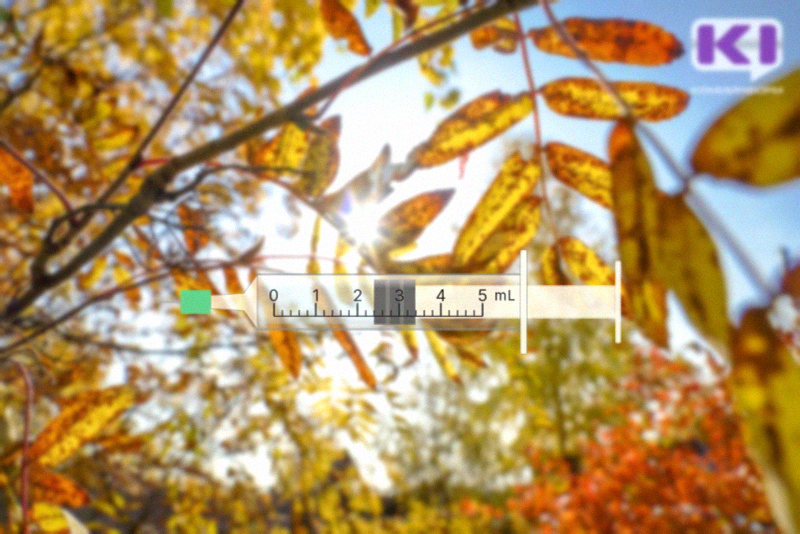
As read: 2.4 mL
